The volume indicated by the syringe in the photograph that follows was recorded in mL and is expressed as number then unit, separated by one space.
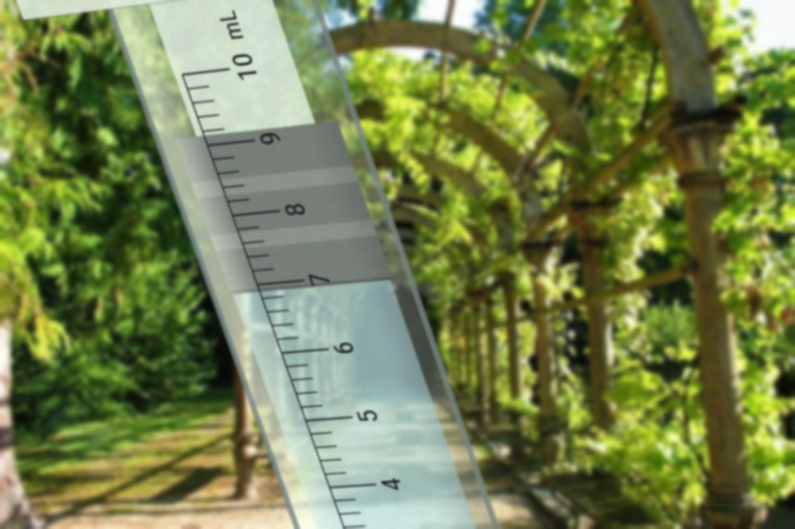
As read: 6.9 mL
